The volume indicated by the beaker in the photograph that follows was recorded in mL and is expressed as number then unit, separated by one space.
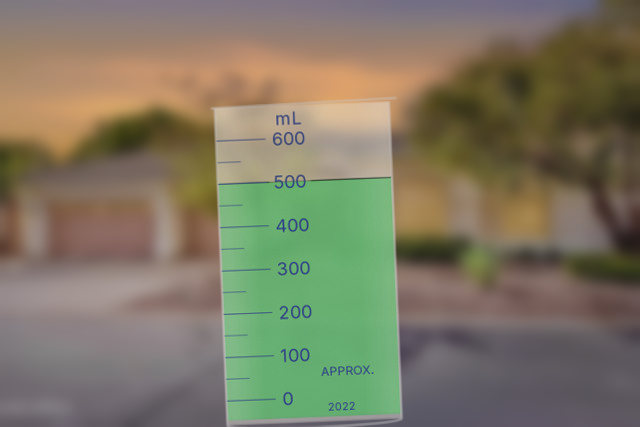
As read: 500 mL
